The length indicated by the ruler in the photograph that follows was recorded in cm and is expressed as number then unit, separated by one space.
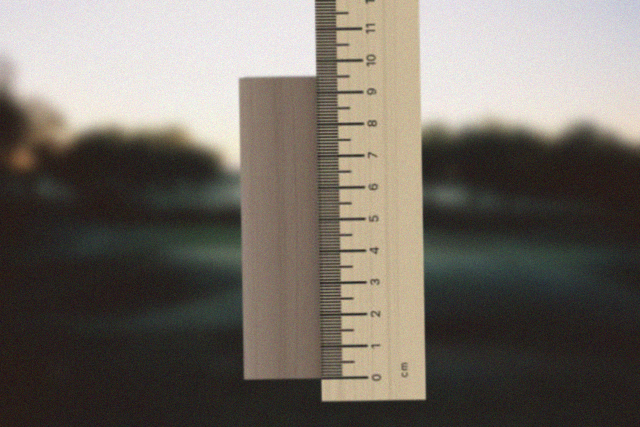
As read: 9.5 cm
